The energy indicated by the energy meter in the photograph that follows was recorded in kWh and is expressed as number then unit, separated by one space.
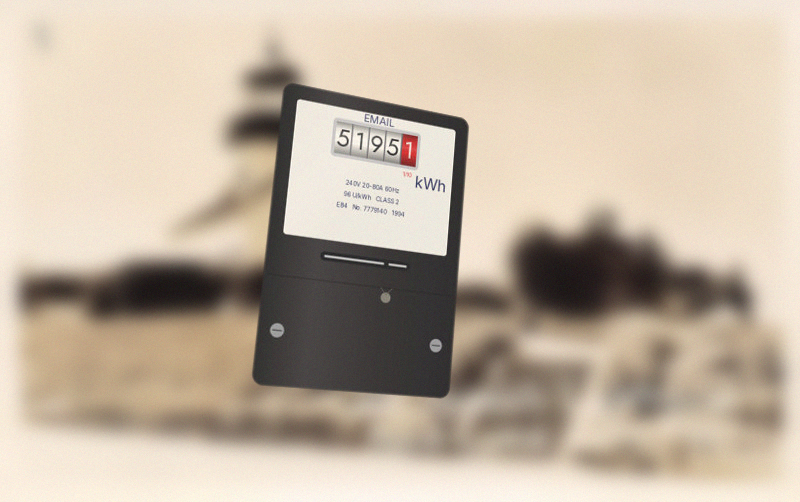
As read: 5195.1 kWh
